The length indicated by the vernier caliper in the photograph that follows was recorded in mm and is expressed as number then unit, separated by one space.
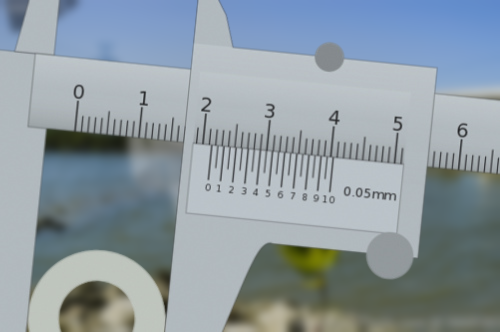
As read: 21.4 mm
